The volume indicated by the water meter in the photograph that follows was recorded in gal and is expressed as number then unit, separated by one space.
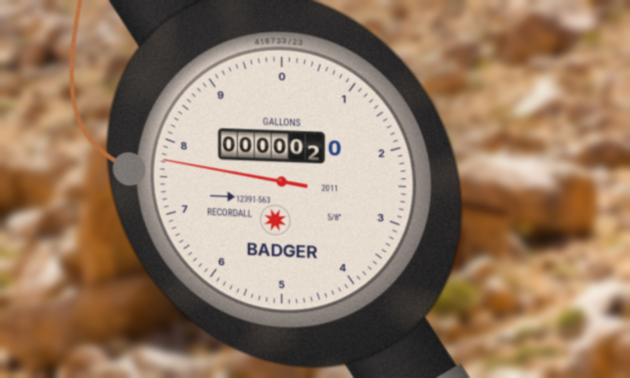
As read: 17.7 gal
